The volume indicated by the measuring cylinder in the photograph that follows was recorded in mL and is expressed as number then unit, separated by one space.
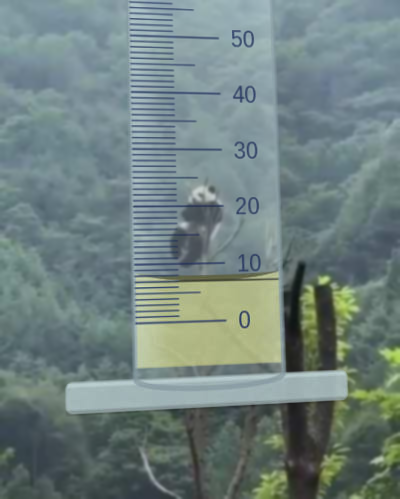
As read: 7 mL
